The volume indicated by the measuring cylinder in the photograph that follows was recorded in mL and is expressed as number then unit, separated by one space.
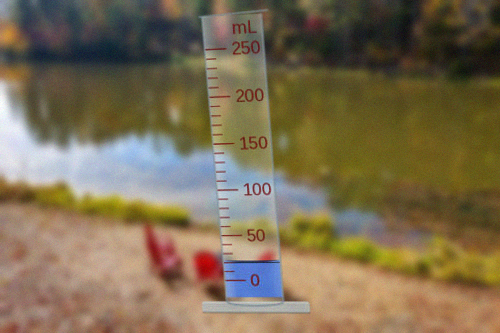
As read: 20 mL
